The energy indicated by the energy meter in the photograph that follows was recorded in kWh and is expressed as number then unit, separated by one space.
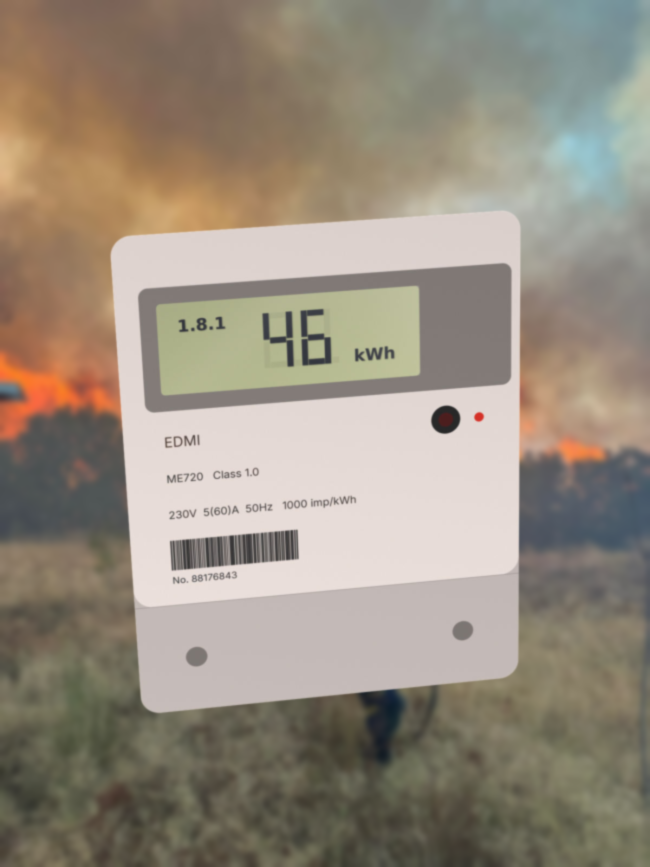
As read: 46 kWh
